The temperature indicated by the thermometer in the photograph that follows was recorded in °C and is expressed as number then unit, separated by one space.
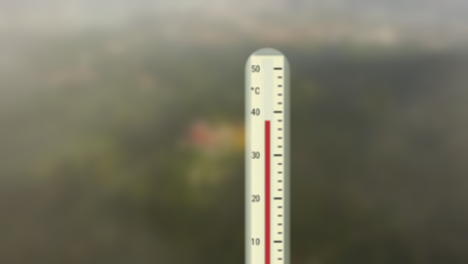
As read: 38 °C
